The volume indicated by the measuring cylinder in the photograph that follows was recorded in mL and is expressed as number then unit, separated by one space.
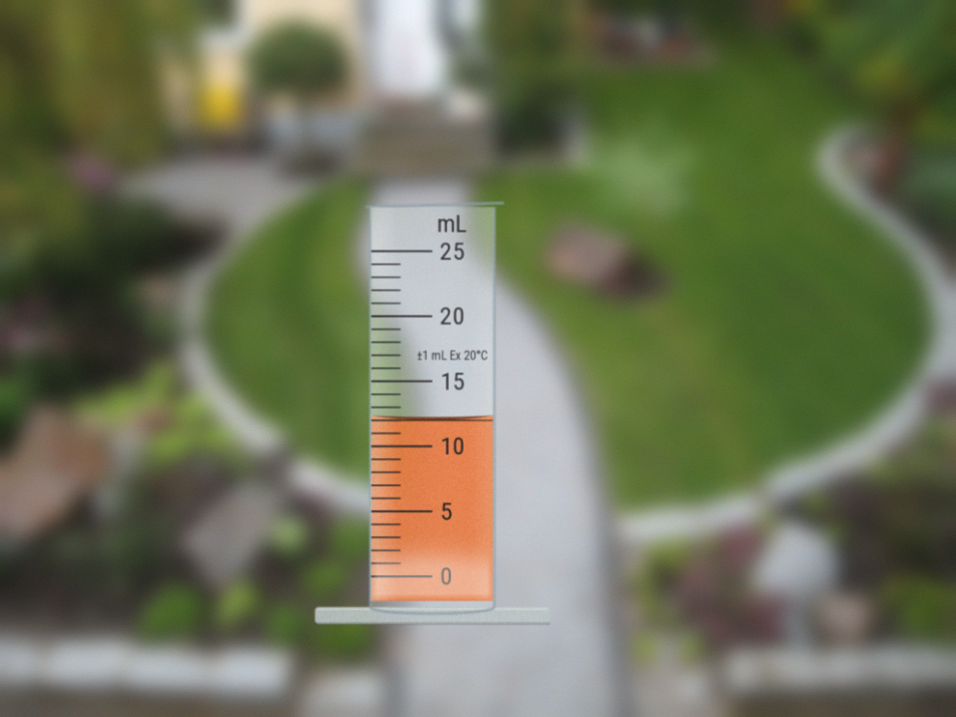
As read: 12 mL
